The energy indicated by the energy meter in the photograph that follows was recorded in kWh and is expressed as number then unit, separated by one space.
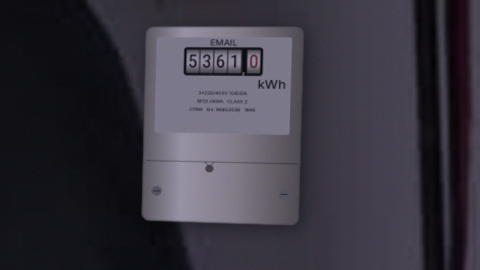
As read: 5361.0 kWh
